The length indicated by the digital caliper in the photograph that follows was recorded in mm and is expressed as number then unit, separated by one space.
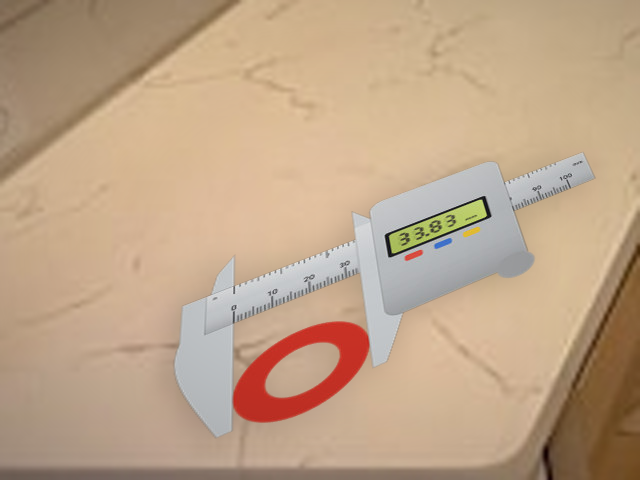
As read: 33.83 mm
